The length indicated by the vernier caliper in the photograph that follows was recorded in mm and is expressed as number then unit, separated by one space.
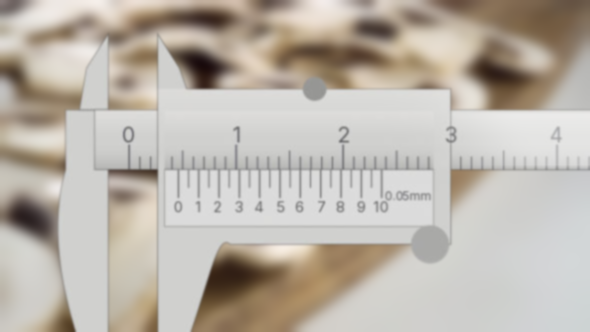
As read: 4.6 mm
